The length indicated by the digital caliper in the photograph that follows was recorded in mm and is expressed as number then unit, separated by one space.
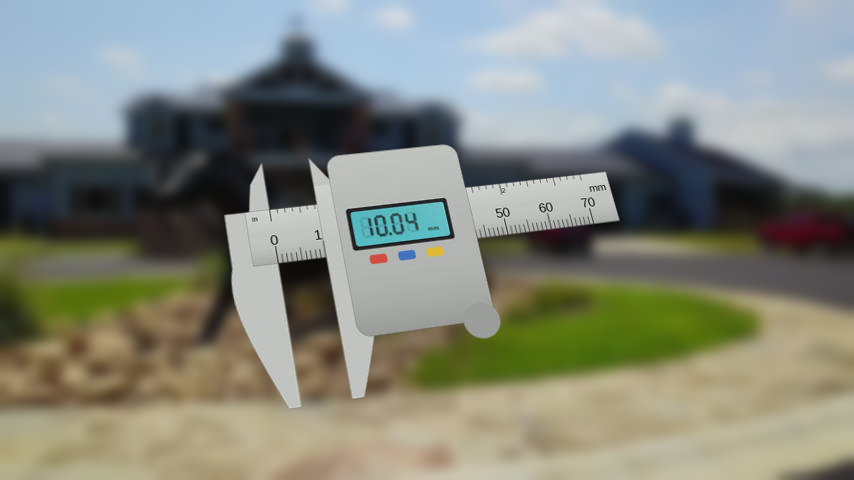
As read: 10.04 mm
